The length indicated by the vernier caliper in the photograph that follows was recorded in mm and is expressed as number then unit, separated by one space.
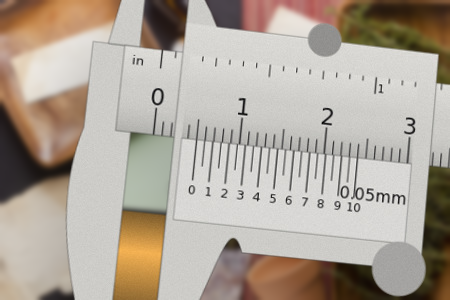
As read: 5.0 mm
